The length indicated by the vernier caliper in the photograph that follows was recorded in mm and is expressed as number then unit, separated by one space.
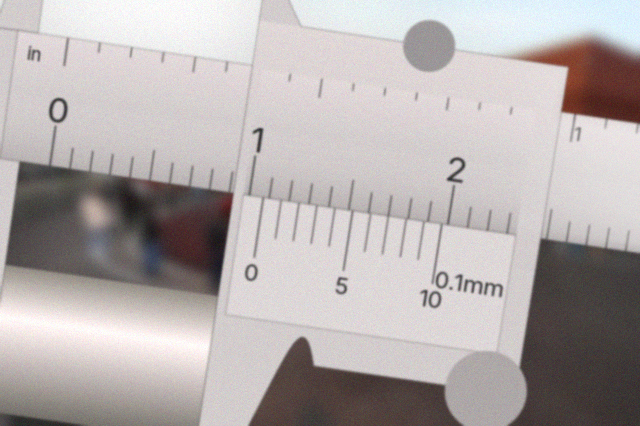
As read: 10.7 mm
